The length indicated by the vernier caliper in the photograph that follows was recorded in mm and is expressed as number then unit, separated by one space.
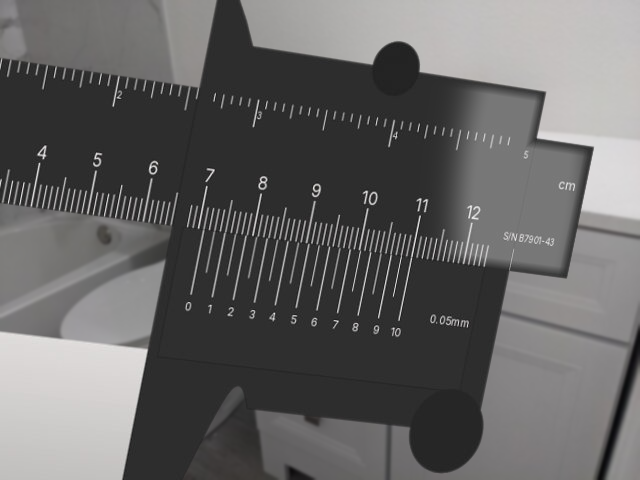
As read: 71.0 mm
